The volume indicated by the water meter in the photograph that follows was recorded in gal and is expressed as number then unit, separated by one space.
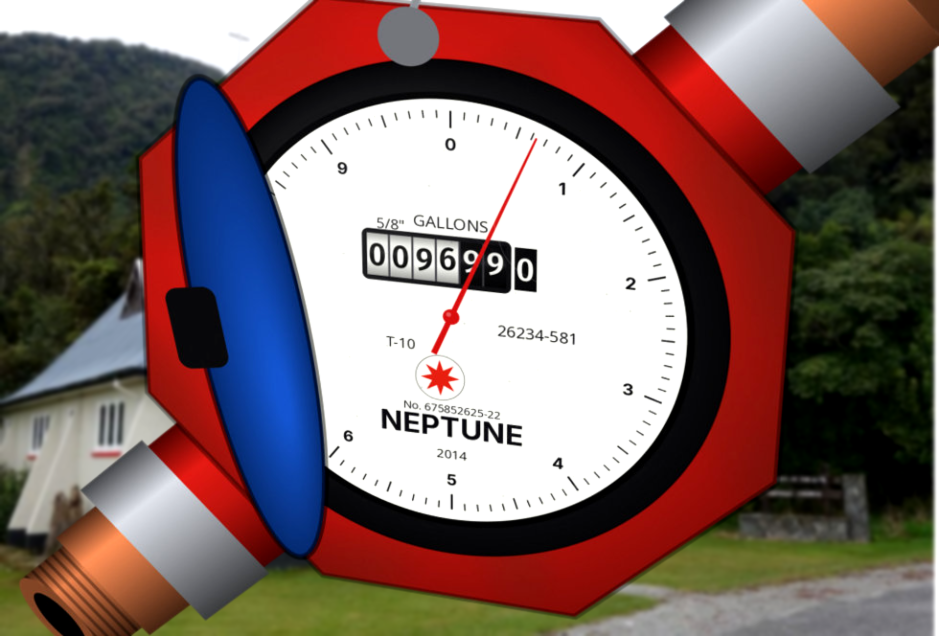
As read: 96990.6 gal
